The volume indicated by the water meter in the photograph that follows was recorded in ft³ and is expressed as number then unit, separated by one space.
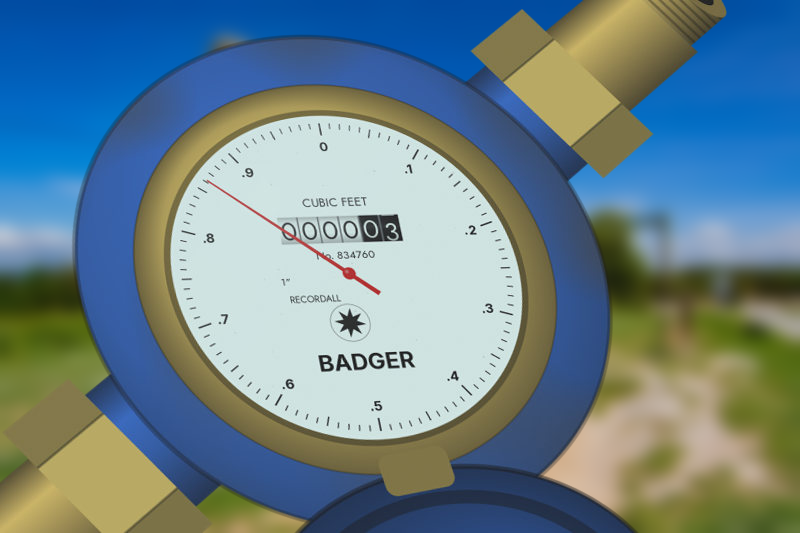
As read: 2.86 ft³
